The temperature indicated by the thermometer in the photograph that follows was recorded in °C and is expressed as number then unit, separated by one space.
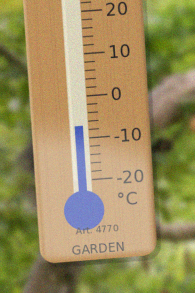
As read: -7 °C
